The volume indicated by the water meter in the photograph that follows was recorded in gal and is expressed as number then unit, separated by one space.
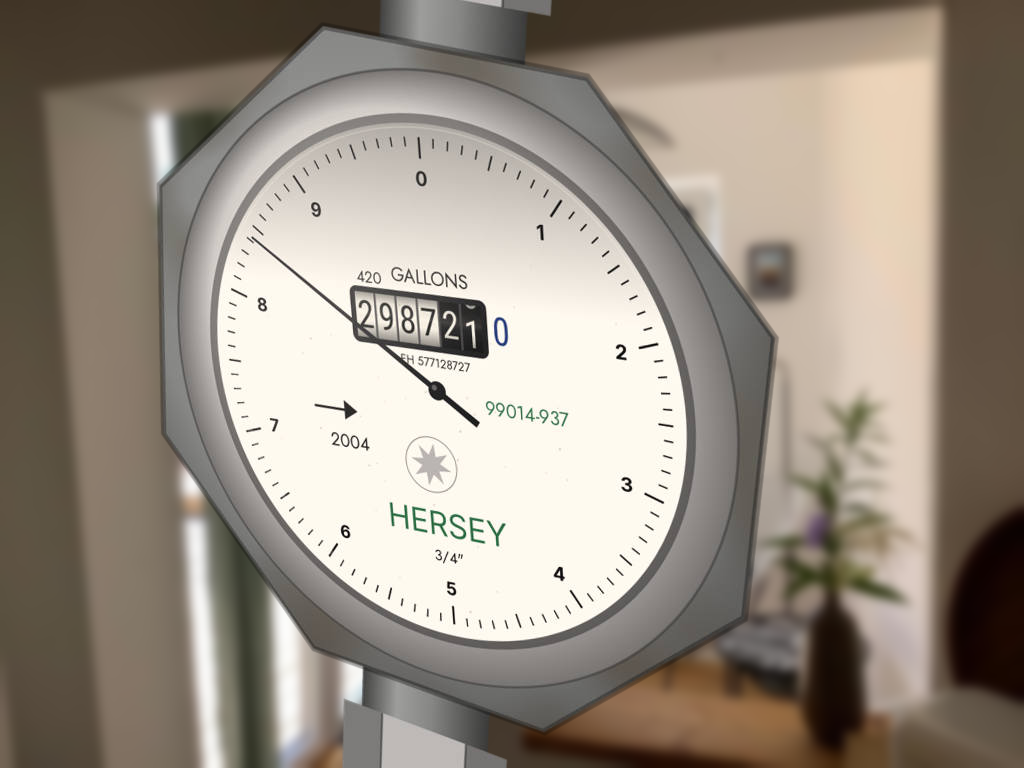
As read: 2987208.4 gal
